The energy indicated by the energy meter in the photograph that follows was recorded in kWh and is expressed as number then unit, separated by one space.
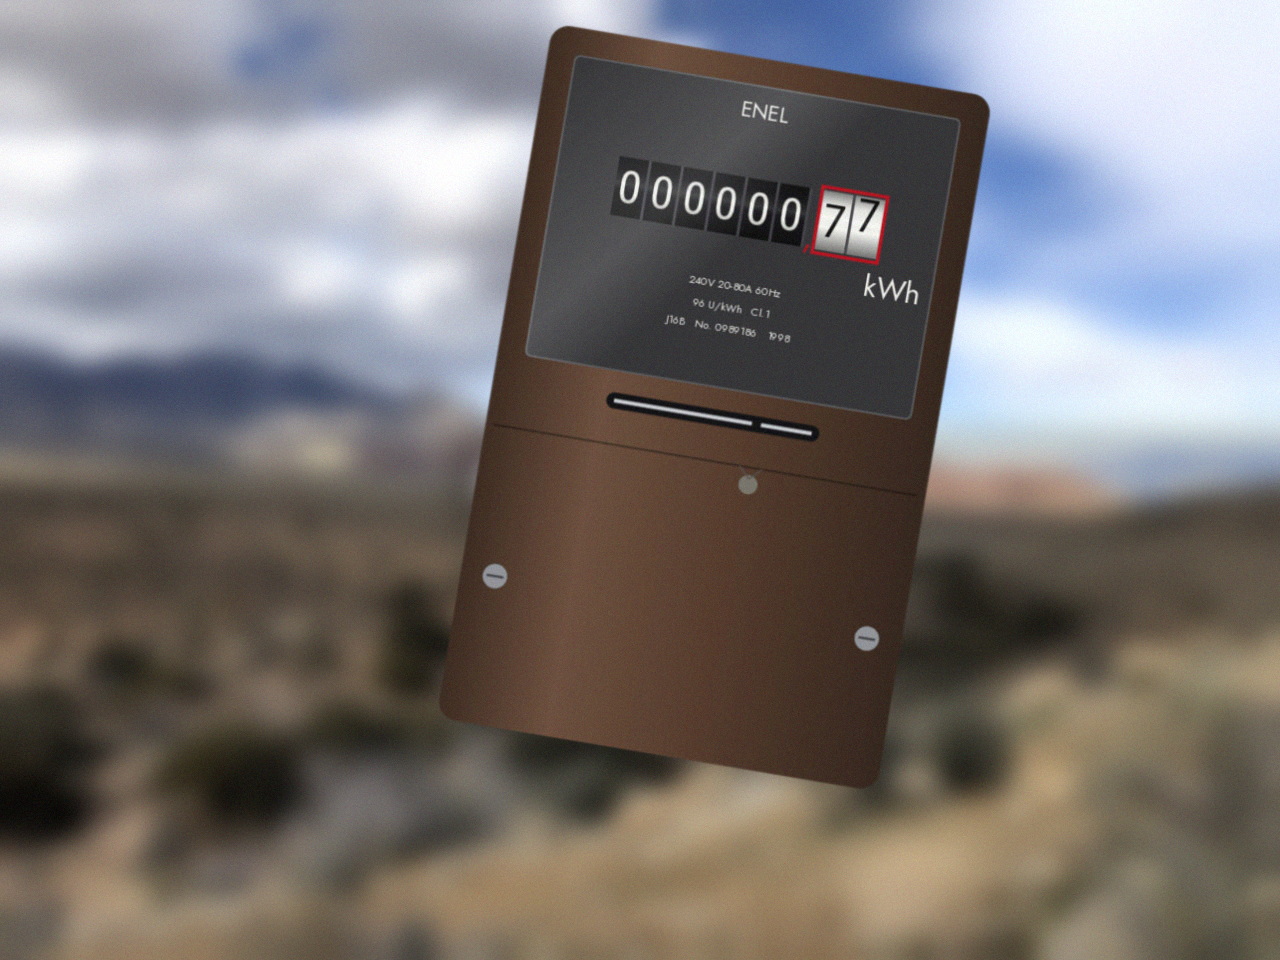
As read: 0.77 kWh
